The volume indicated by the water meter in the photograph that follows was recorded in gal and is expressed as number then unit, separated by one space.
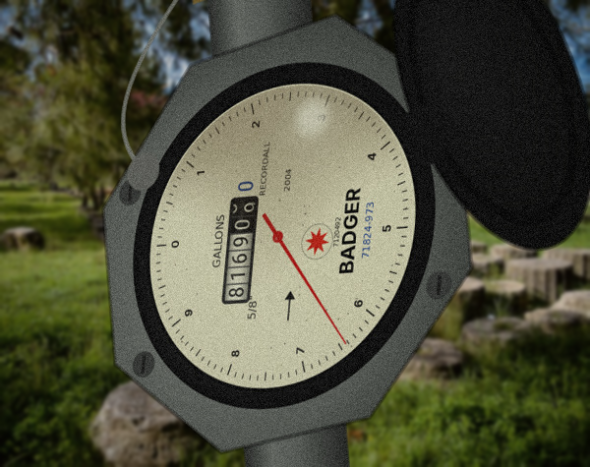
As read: 8169086.4 gal
